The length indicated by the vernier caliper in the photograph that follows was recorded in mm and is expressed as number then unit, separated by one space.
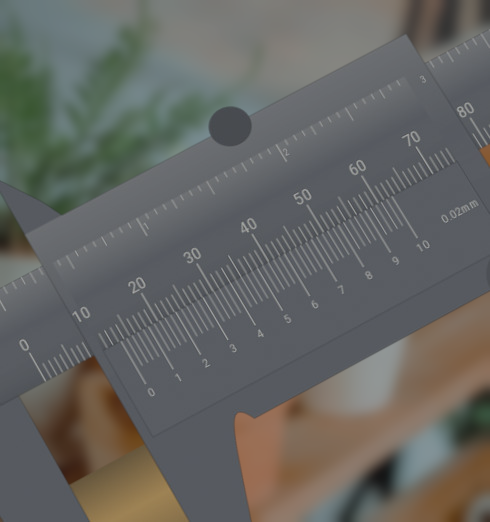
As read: 13.4 mm
